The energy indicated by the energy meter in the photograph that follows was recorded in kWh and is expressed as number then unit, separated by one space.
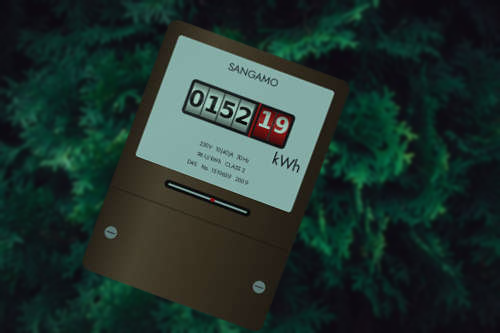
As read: 152.19 kWh
